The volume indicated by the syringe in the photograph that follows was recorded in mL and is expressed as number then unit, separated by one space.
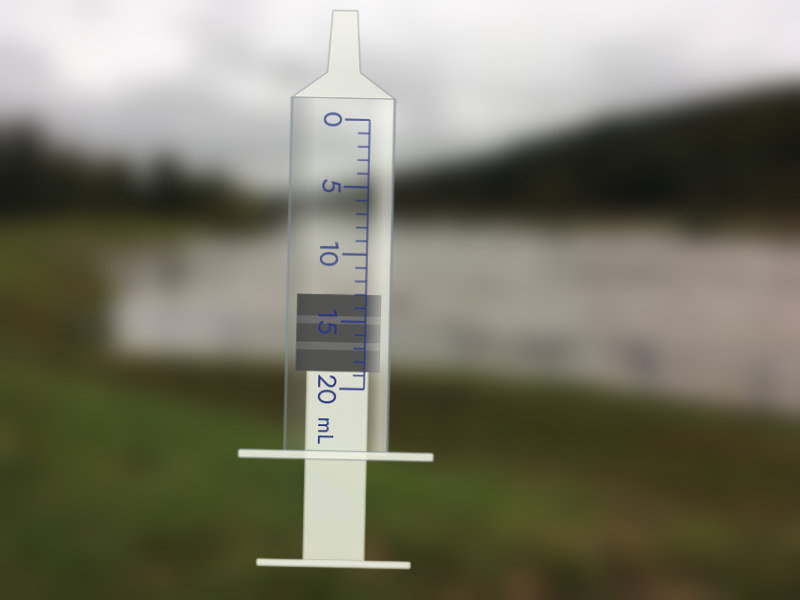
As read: 13 mL
